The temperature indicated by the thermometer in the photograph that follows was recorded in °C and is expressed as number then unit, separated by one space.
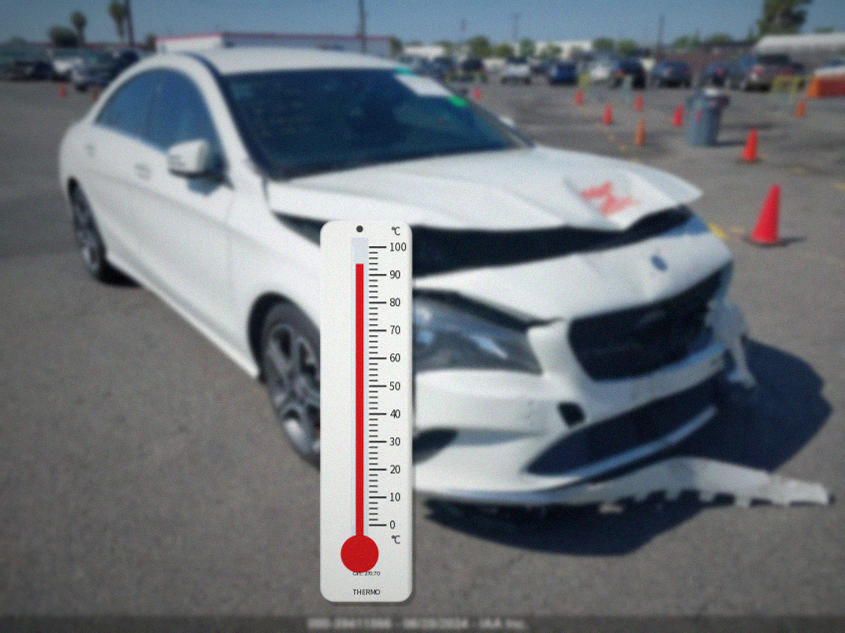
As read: 94 °C
